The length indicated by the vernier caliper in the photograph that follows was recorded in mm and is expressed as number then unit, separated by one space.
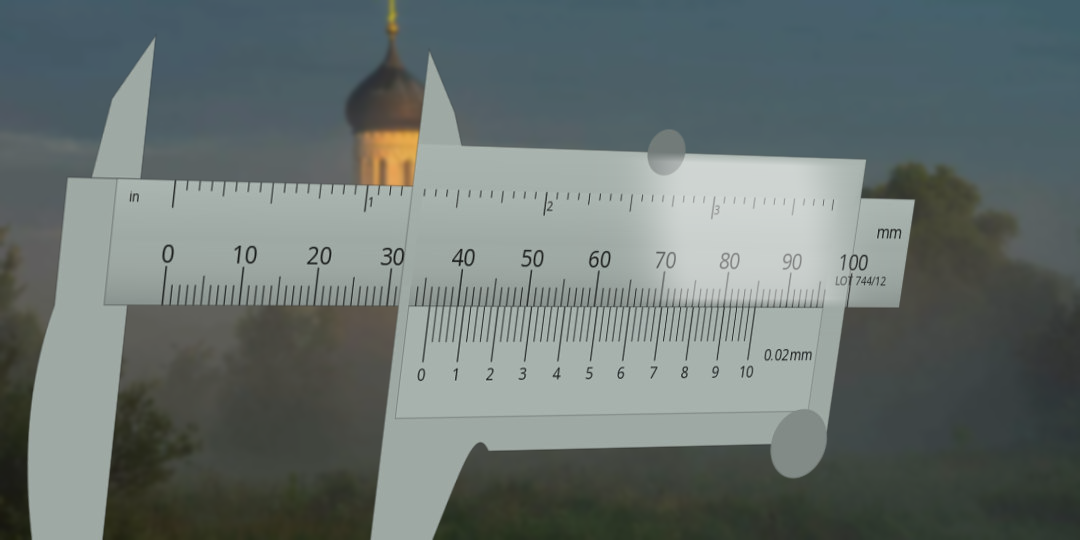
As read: 36.0 mm
